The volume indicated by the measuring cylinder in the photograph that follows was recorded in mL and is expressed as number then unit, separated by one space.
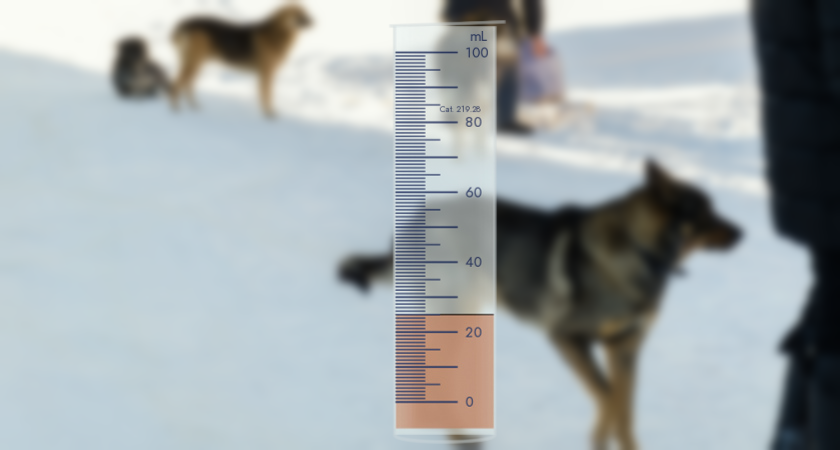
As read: 25 mL
